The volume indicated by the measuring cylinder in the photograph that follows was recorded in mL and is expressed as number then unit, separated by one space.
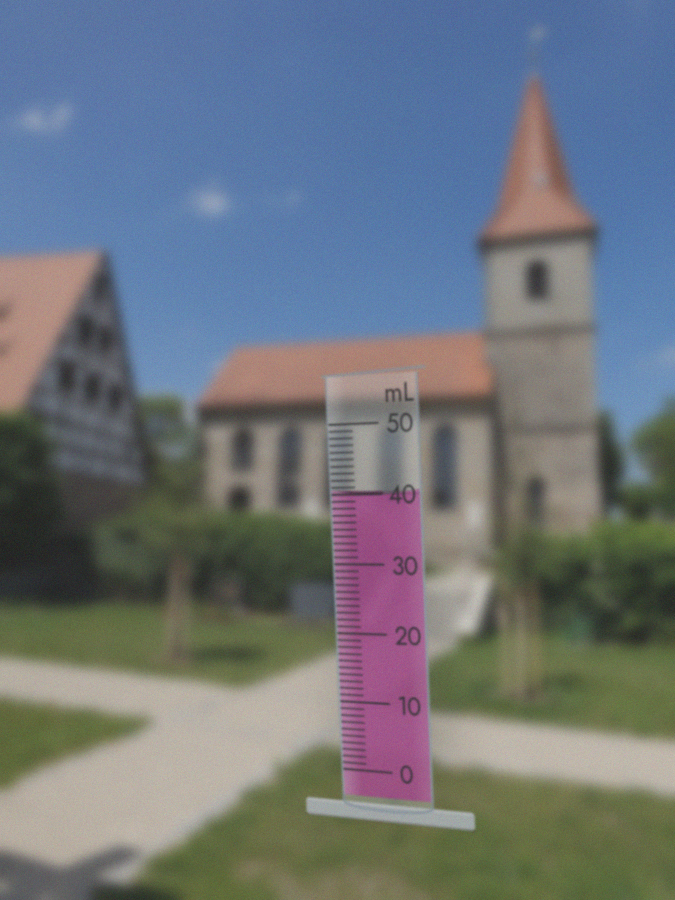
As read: 40 mL
